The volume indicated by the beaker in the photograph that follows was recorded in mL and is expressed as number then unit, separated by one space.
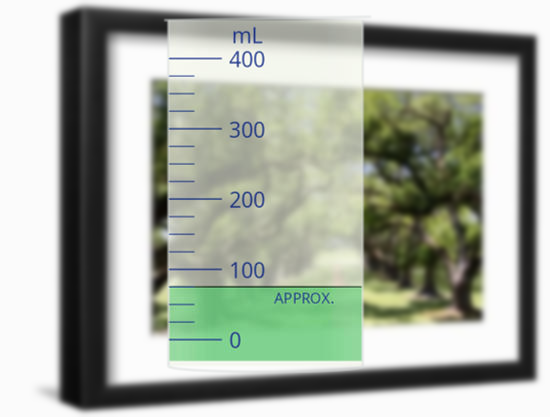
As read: 75 mL
